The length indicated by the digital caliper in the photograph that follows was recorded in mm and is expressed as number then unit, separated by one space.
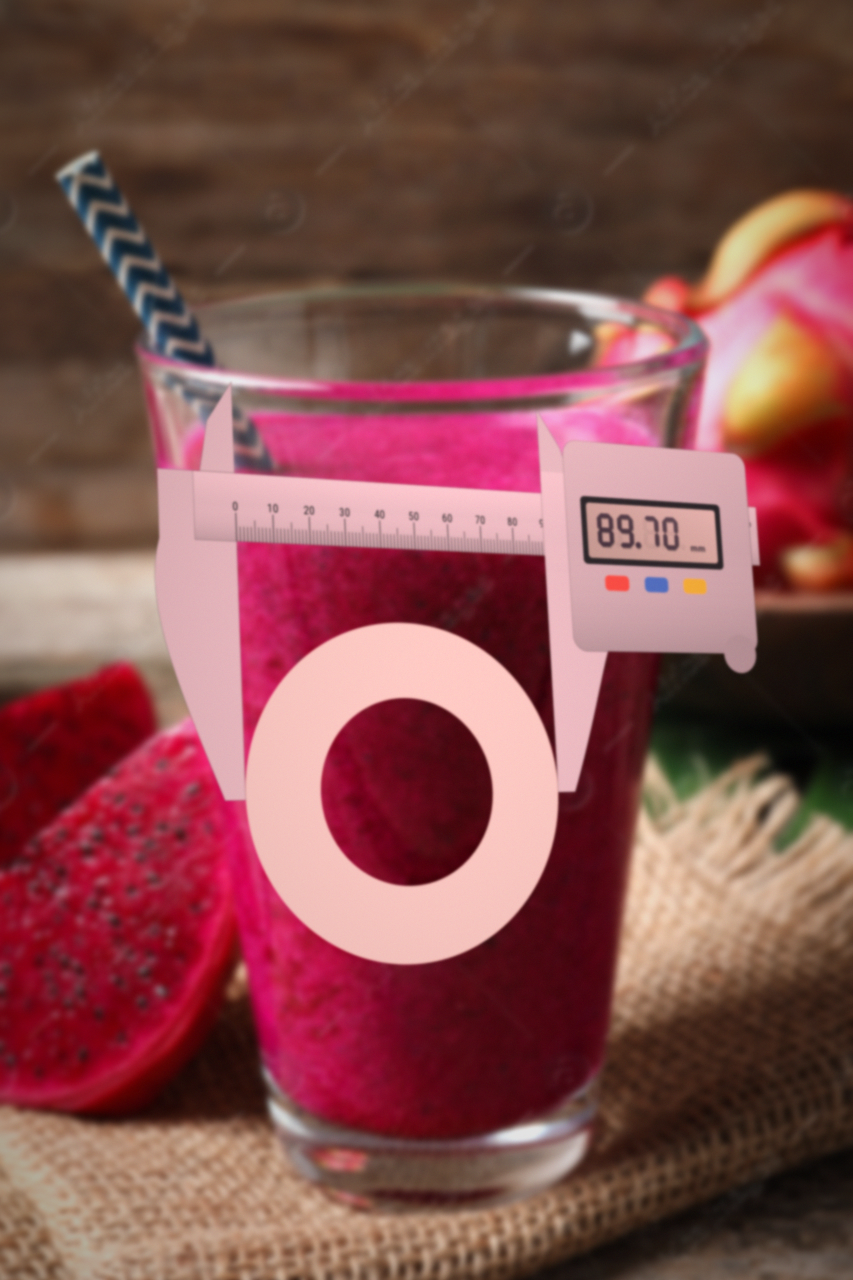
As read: 89.70 mm
